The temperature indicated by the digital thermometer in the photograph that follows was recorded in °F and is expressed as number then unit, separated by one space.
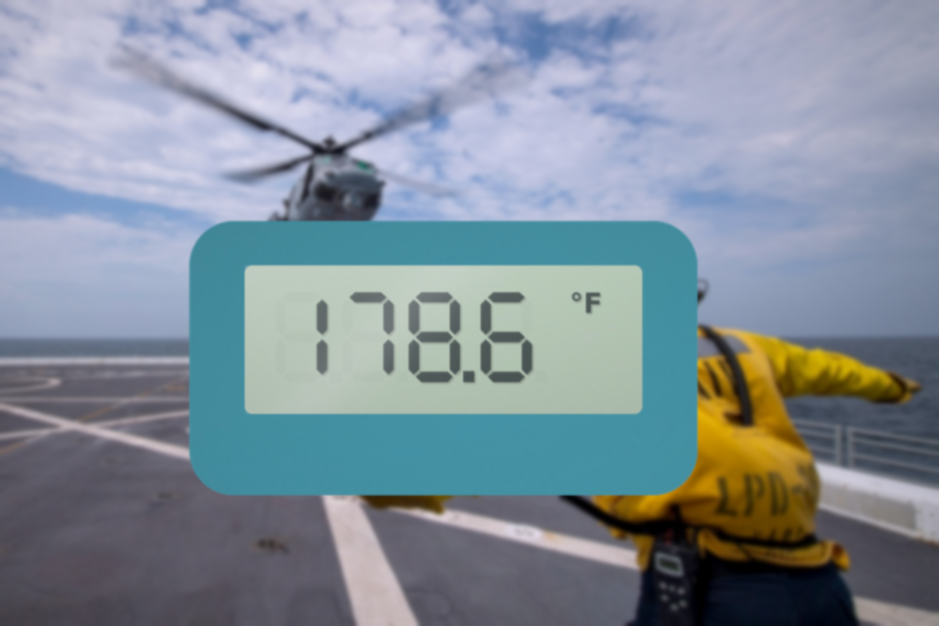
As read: 178.6 °F
